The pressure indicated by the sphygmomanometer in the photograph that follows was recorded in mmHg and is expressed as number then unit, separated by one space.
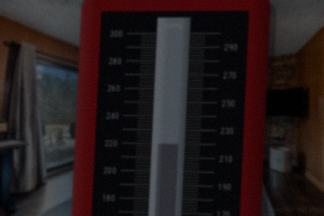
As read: 220 mmHg
